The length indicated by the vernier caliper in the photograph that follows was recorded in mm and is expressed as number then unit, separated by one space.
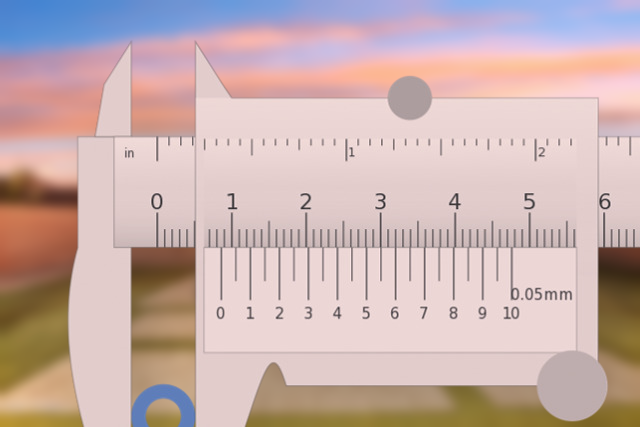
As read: 8.6 mm
